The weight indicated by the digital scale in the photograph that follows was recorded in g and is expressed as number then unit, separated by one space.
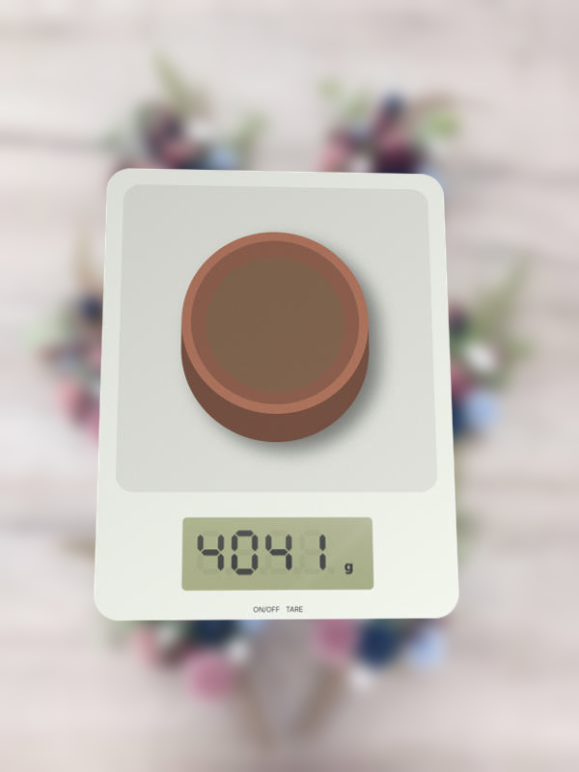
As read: 4041 g
